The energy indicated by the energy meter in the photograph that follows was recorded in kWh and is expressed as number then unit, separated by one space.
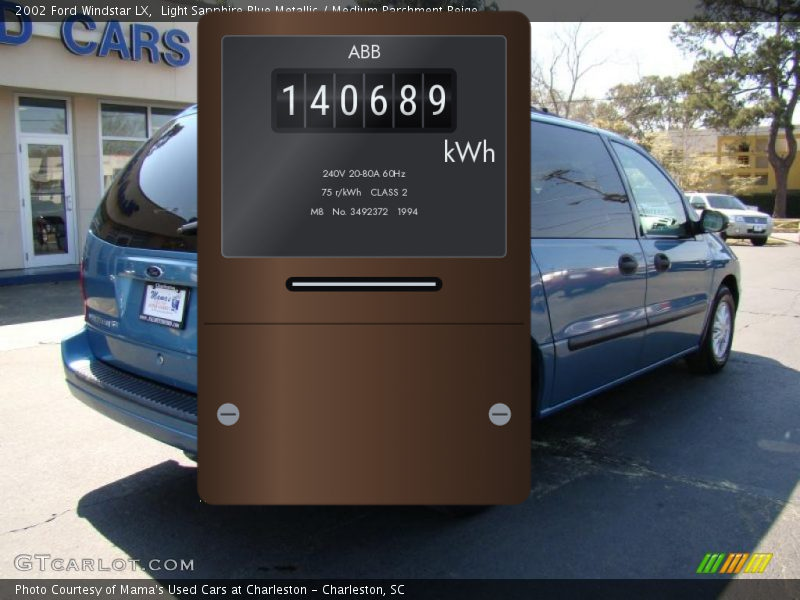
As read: 140689 kWh
